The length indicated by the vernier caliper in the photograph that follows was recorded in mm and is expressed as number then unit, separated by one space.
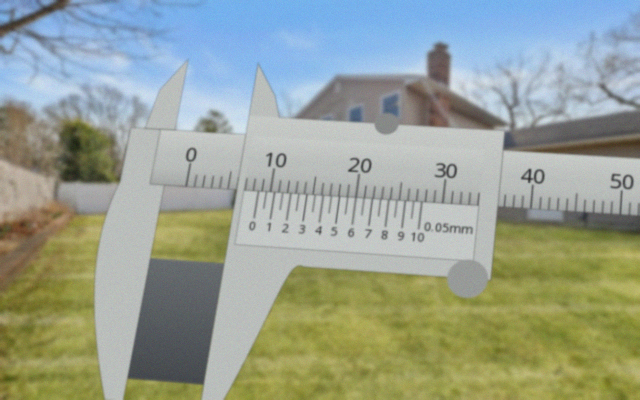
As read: 8.6 mm
